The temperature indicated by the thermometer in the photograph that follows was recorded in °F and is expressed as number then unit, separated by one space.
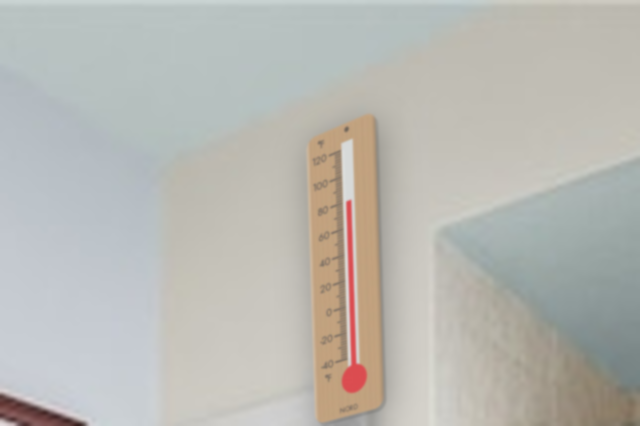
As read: 80 °F
